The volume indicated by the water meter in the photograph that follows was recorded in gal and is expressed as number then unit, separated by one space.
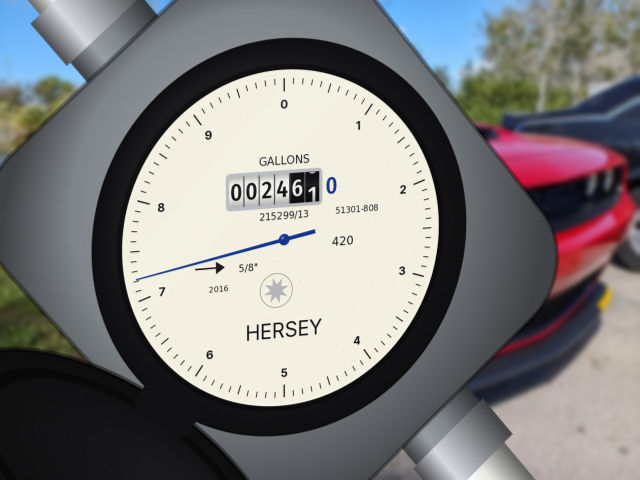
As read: 24607.2 gal
